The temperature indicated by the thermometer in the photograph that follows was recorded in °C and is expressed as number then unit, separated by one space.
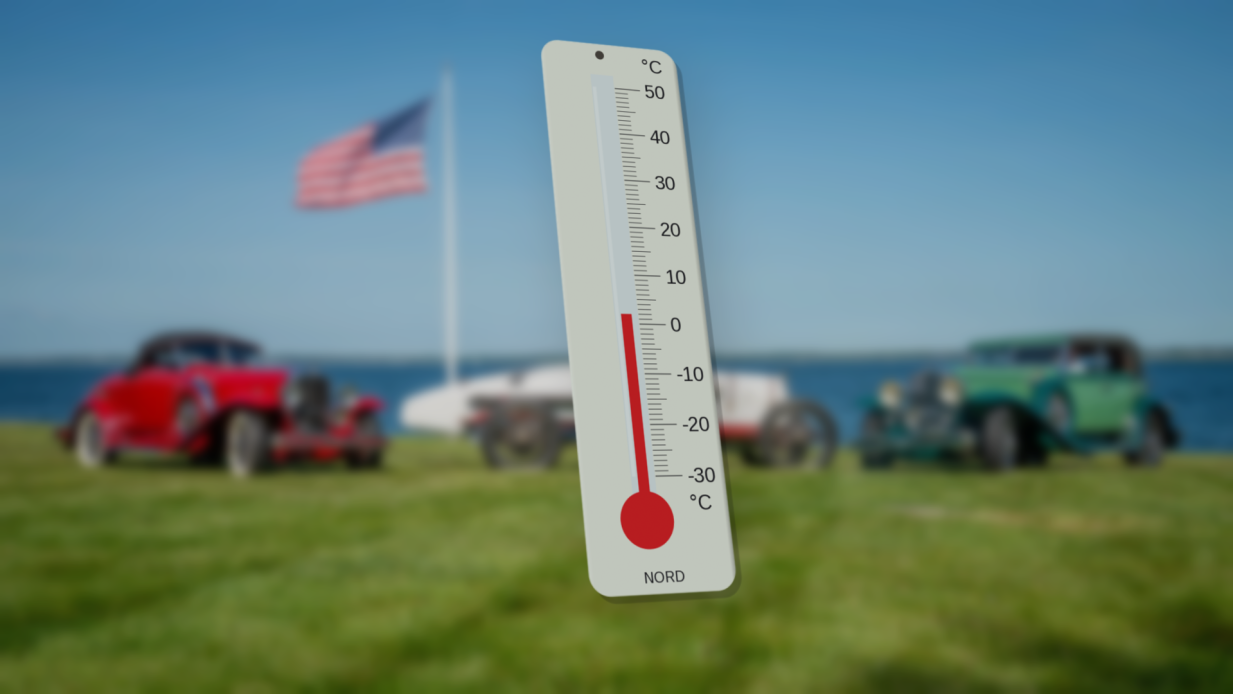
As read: 2 °C
